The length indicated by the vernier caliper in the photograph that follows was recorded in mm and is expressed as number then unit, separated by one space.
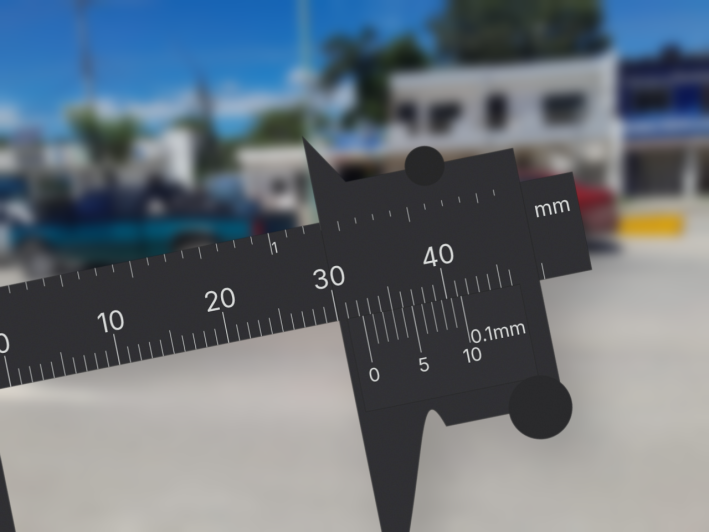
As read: 32.3 mm
